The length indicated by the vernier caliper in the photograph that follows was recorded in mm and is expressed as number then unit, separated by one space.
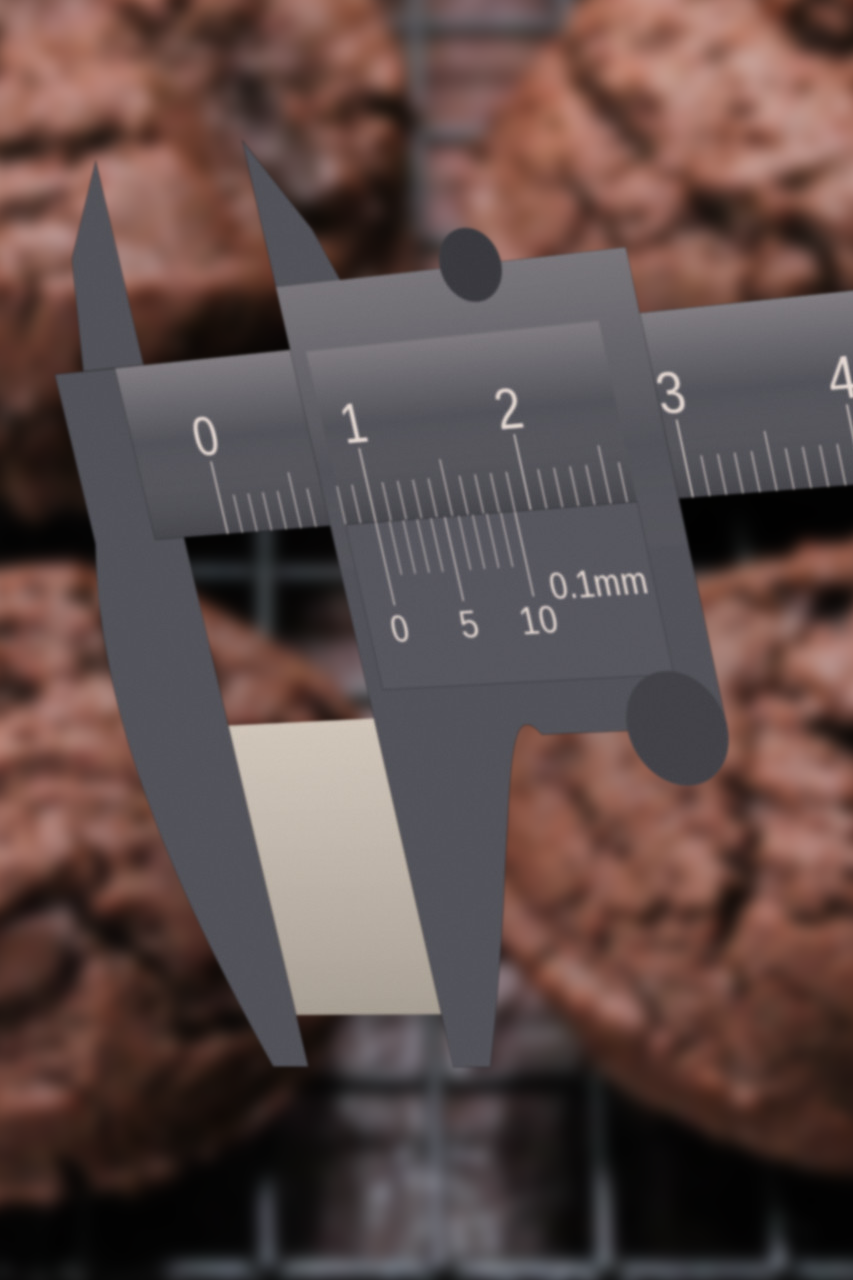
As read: 10.0 mm
